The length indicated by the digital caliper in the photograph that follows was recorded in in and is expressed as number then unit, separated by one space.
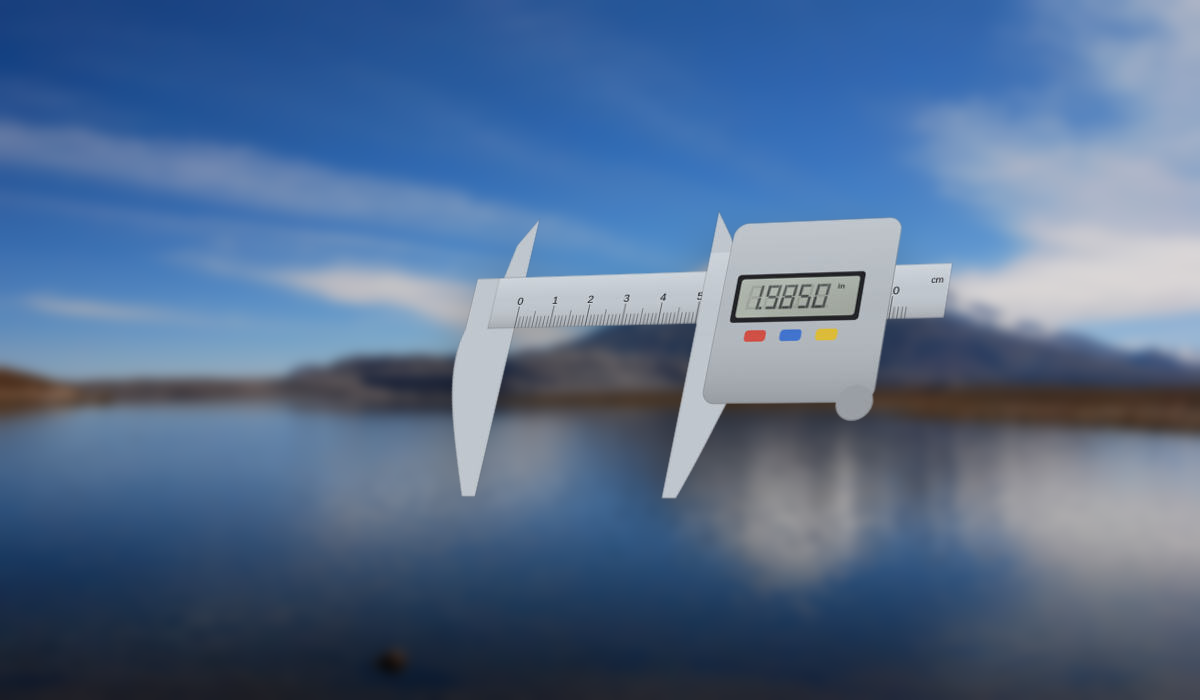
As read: 1.9850 in
